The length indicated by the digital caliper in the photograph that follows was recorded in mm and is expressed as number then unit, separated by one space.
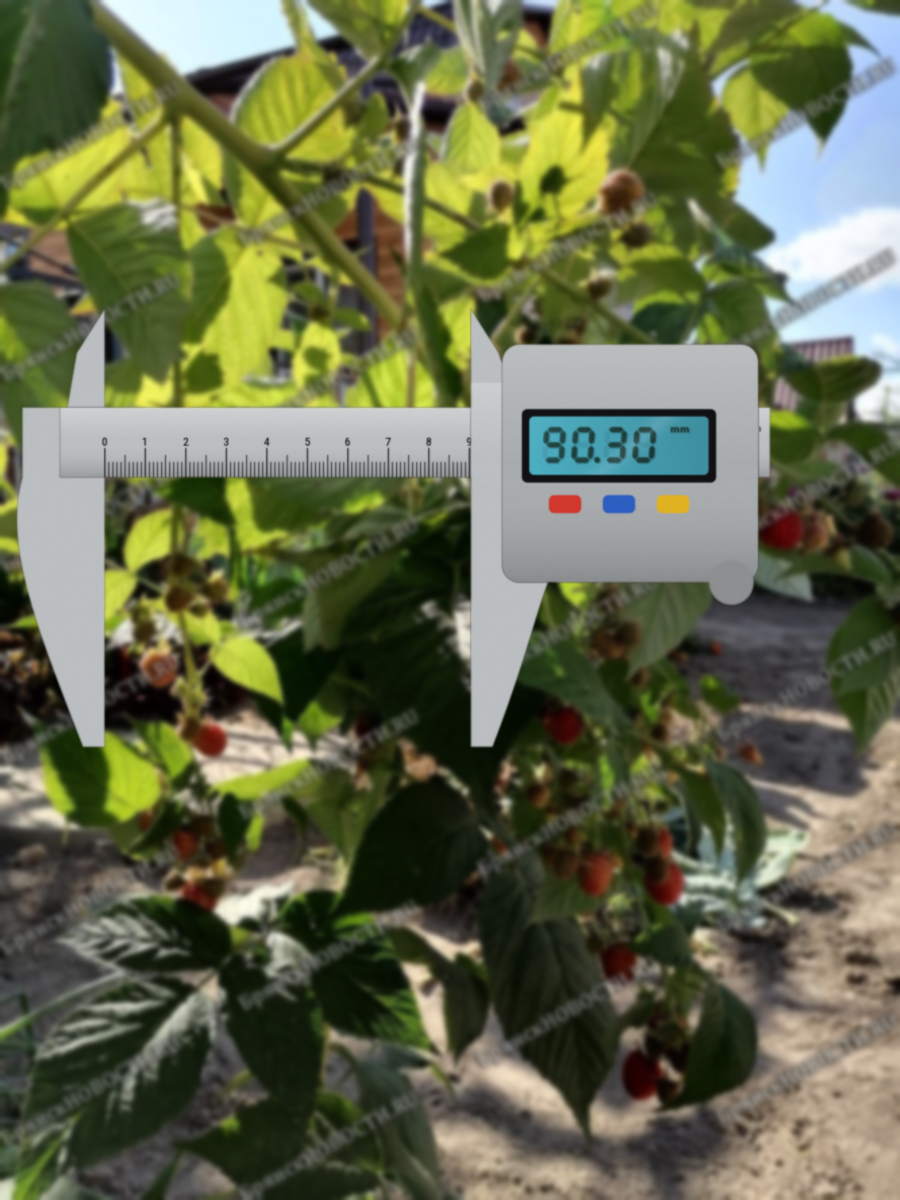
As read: 90.30 mm
